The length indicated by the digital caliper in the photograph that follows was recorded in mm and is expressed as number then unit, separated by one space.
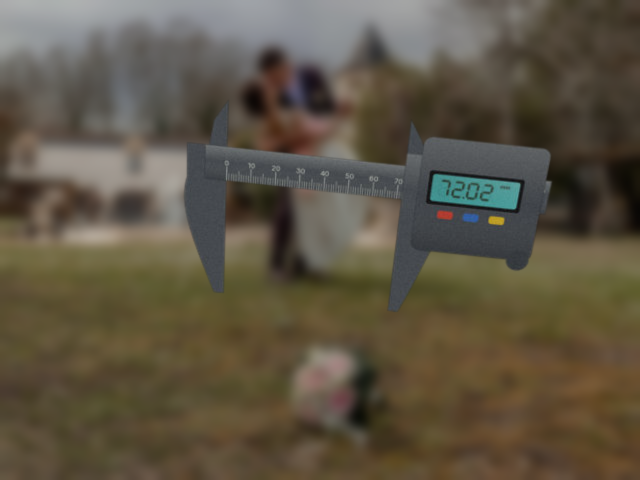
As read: 72.02 mm
